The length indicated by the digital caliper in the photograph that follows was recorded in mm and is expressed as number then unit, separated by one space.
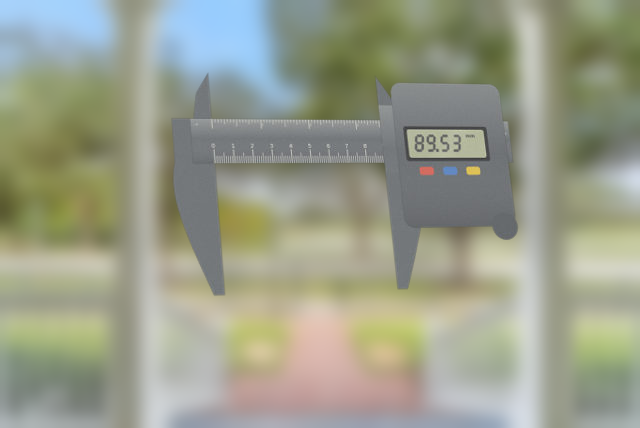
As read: 89.53 mm
